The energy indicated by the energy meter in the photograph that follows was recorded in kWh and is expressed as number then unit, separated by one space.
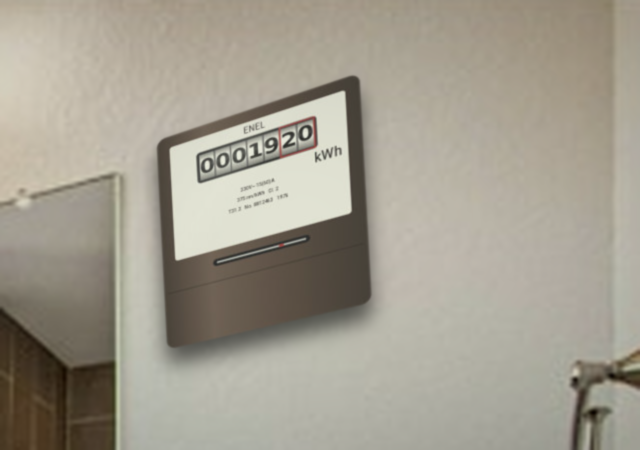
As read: 19.20 kWh
